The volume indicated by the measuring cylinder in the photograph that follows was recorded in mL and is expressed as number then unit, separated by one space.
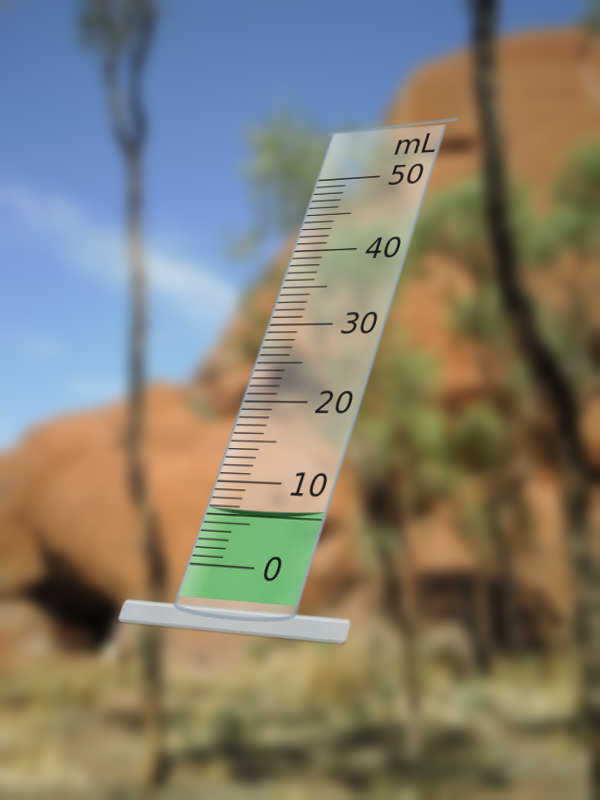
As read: 6 mL
